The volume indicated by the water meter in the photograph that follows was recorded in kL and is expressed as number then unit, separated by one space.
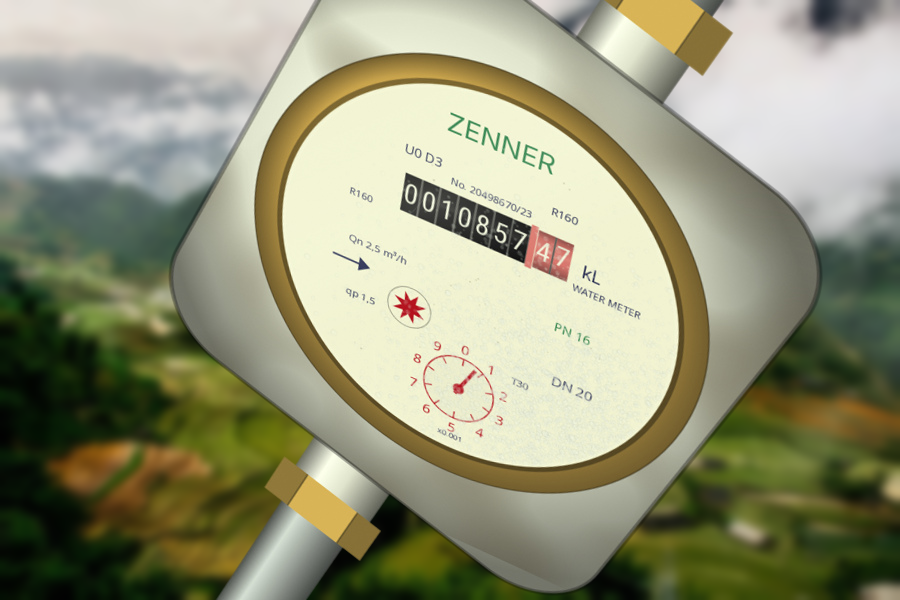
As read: 10857.470 kL
